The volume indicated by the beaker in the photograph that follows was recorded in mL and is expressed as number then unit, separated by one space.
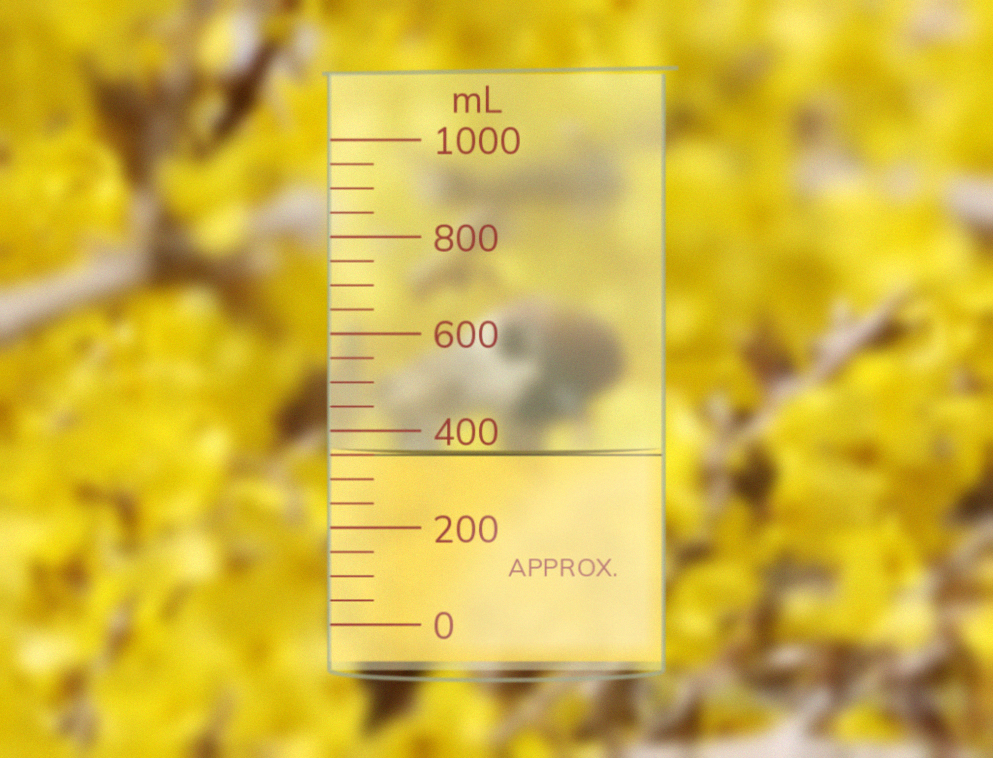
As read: 350 mL
